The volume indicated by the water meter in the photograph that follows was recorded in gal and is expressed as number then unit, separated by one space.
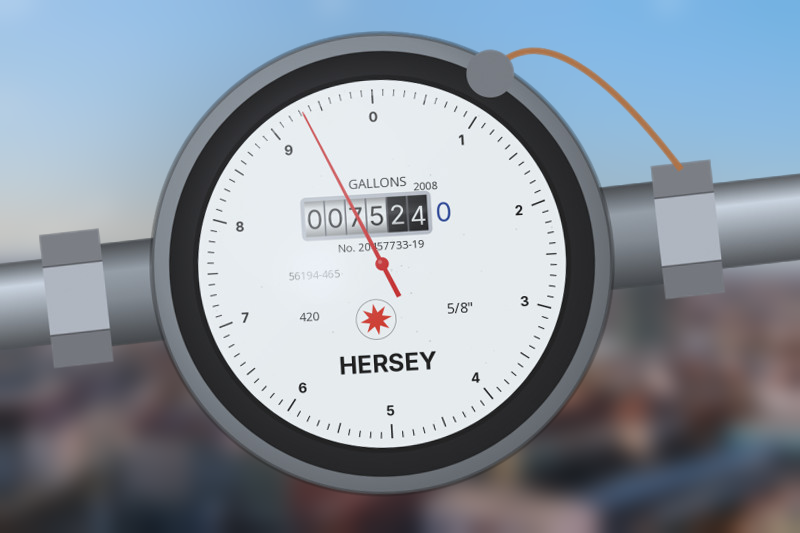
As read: 75239.3 gal
